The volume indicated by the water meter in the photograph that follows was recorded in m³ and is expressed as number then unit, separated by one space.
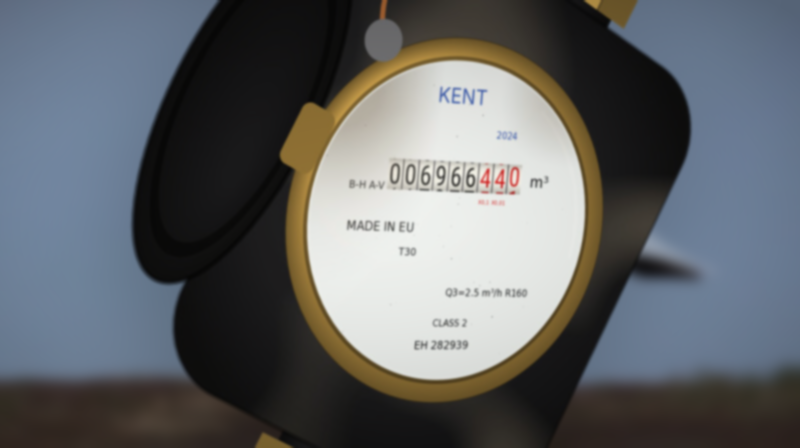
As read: 6966.440 m³
